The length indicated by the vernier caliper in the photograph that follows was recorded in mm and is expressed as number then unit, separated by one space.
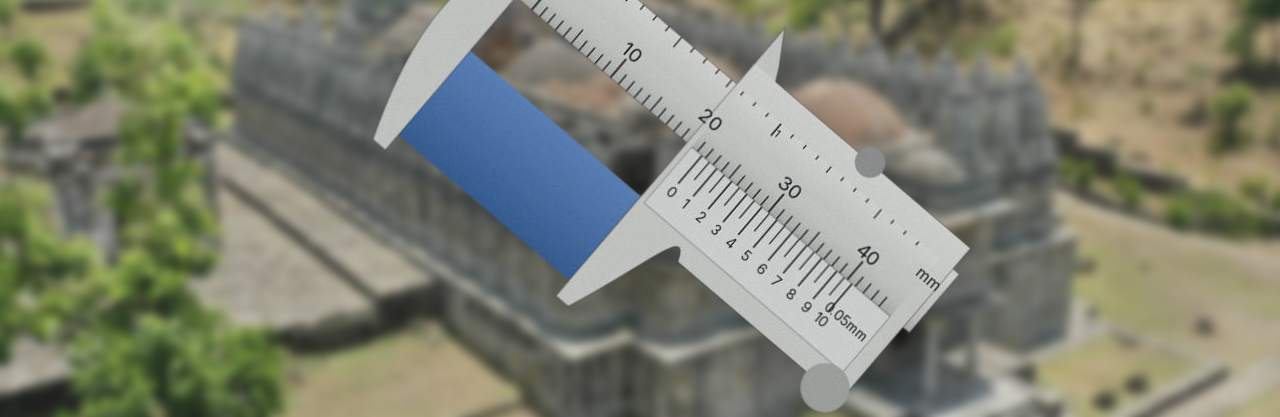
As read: 21.6 mm
